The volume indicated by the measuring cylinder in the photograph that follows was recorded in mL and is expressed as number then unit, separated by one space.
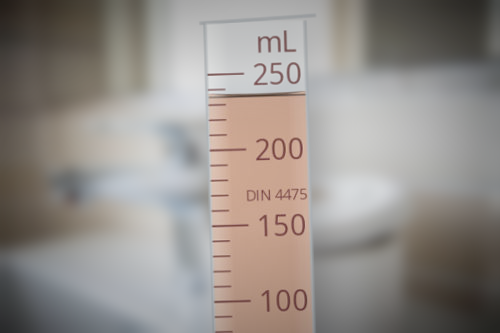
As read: 235 mL
